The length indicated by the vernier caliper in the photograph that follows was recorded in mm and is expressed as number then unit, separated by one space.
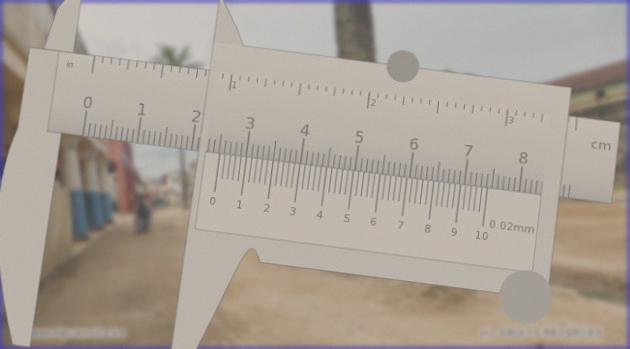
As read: 25.2 mm
